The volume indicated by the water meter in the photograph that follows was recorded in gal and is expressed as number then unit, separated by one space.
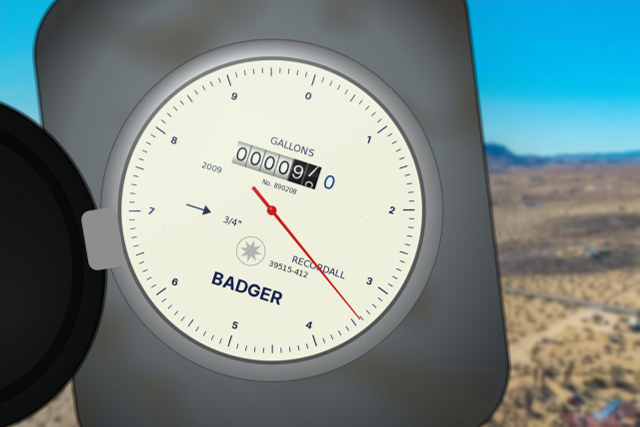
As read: 973.4 gal
